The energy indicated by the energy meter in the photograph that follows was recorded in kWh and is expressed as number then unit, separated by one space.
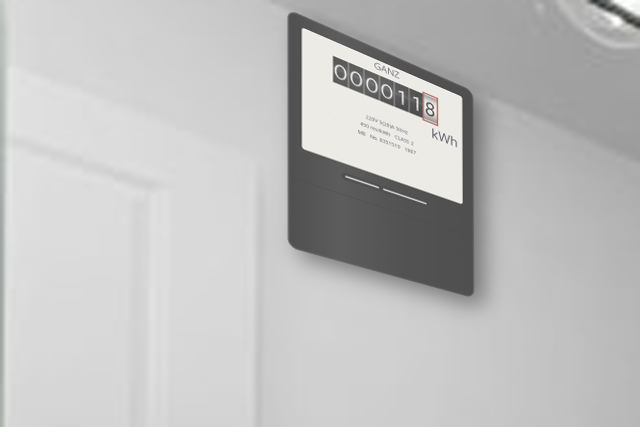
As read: 11.8 kWh
